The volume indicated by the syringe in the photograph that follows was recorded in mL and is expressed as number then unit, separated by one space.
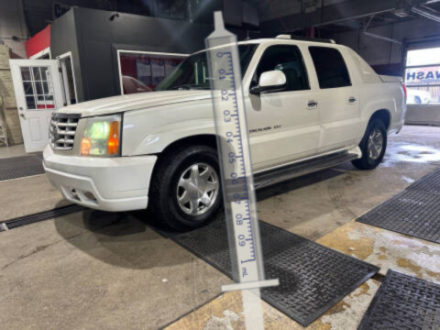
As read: 0.6 mL
